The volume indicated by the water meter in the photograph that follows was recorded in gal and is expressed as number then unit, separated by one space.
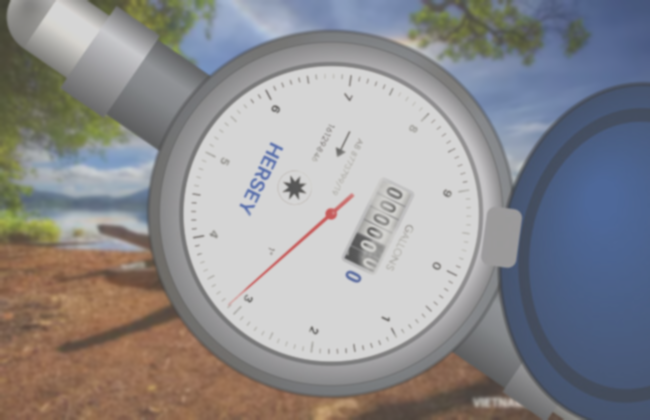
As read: 3.1 gal
